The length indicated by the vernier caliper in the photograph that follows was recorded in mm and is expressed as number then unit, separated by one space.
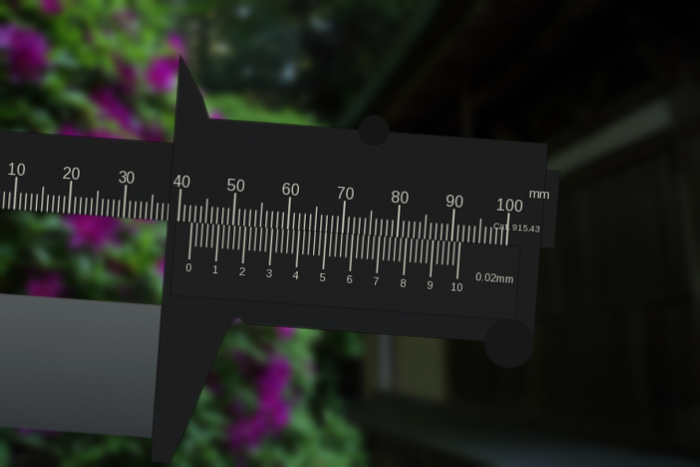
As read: 42.5 mm
